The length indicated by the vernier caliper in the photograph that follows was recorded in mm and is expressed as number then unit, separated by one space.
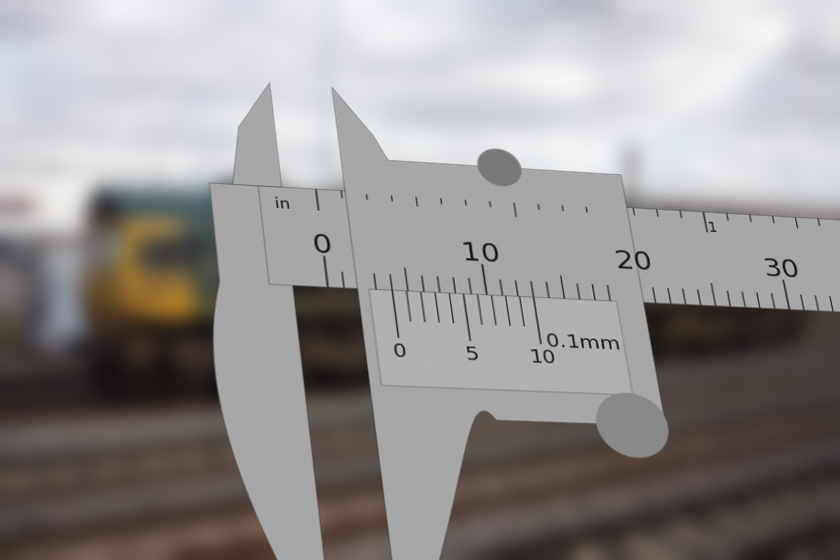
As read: 4.0 mm
